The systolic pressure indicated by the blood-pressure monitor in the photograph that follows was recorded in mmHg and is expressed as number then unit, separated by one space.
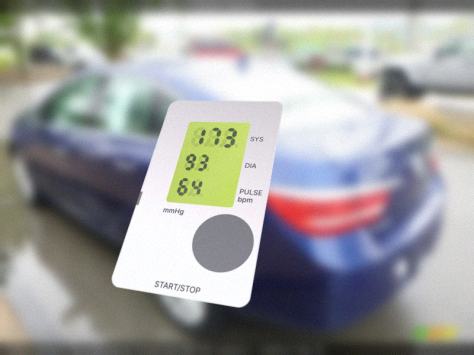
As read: 173 mmHg
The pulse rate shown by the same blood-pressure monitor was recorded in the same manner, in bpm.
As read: 64 bpm
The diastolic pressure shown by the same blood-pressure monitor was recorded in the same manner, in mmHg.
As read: 93 mmHg
